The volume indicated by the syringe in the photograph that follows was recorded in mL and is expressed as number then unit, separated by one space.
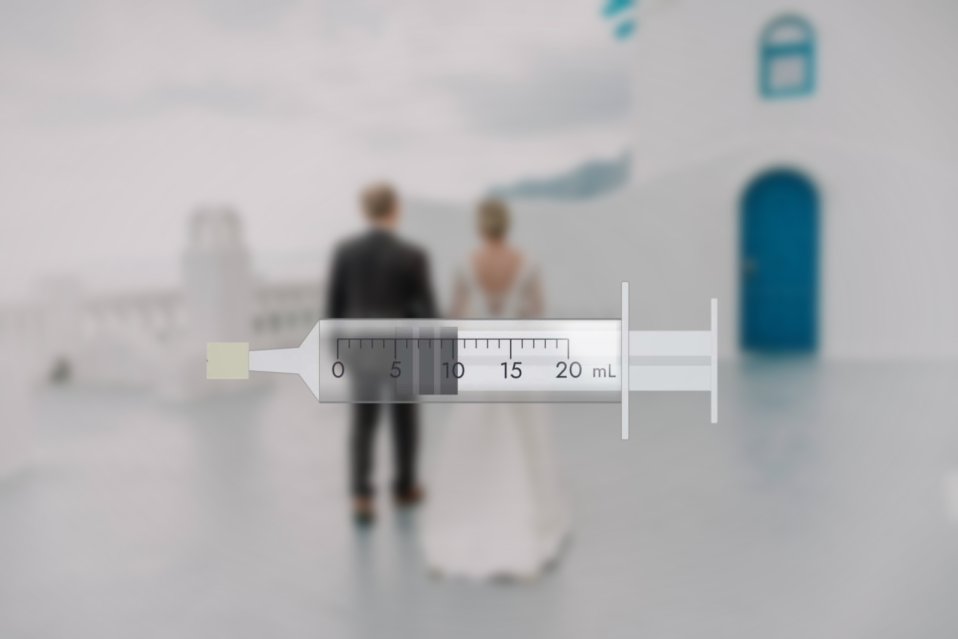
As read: 5 mL
